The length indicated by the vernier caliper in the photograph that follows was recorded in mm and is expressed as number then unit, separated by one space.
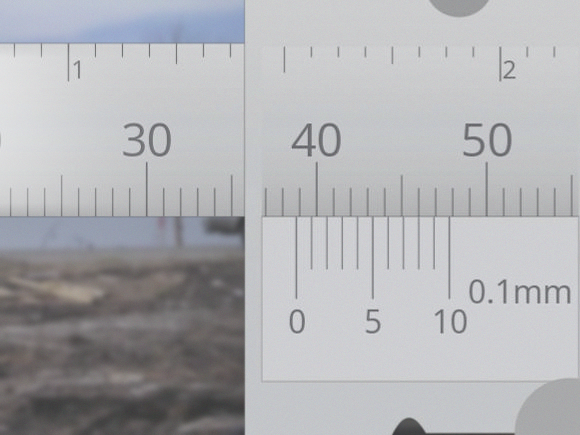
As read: 38.8 mm
